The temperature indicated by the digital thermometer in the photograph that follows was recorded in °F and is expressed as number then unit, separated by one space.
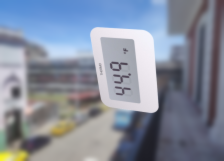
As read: 44.9 °F
